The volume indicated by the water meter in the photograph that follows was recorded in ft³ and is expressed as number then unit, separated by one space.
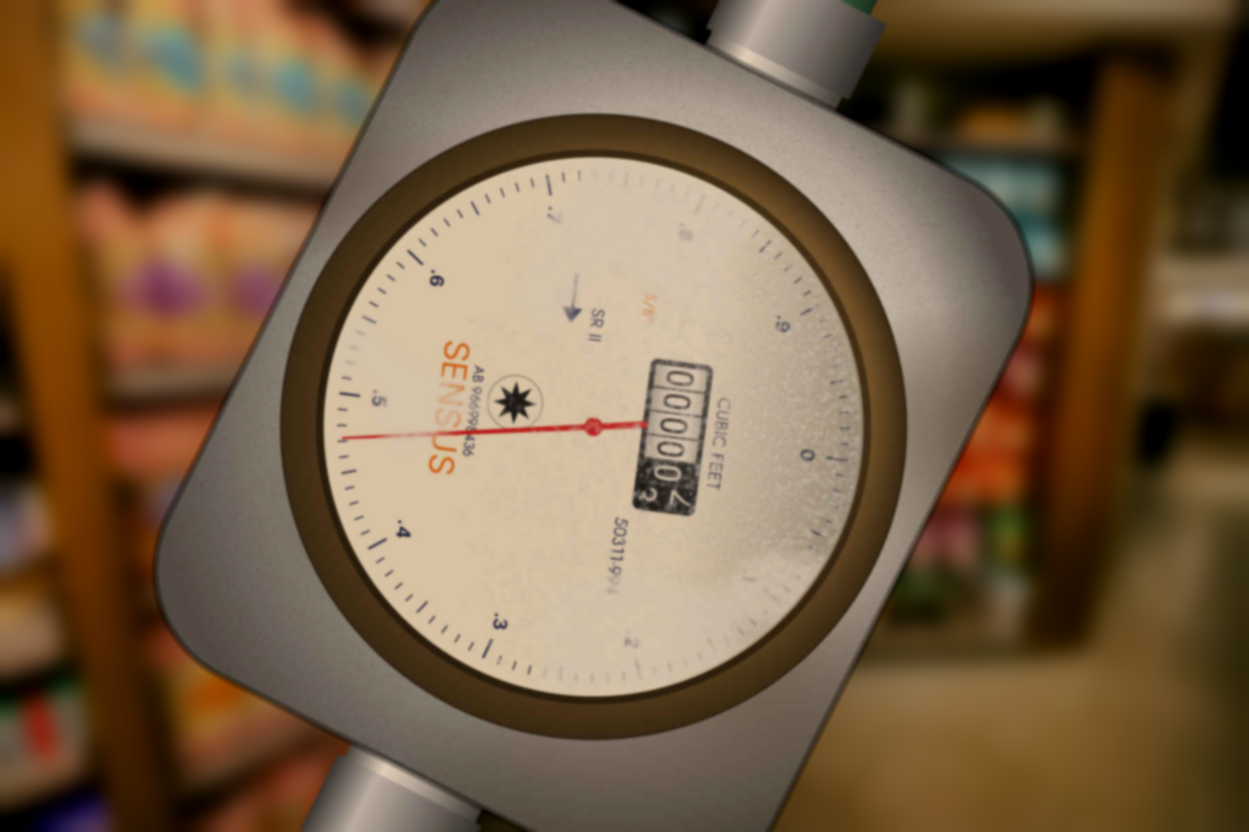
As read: 2.47 ft³
